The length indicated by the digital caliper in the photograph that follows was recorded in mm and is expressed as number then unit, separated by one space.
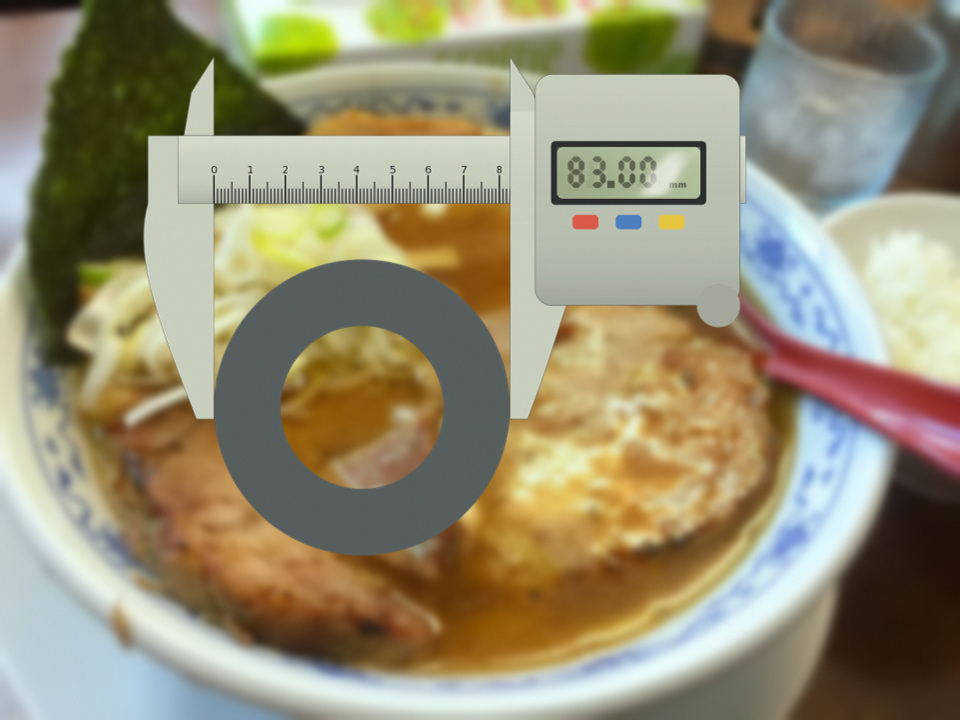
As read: 83.00 mm
